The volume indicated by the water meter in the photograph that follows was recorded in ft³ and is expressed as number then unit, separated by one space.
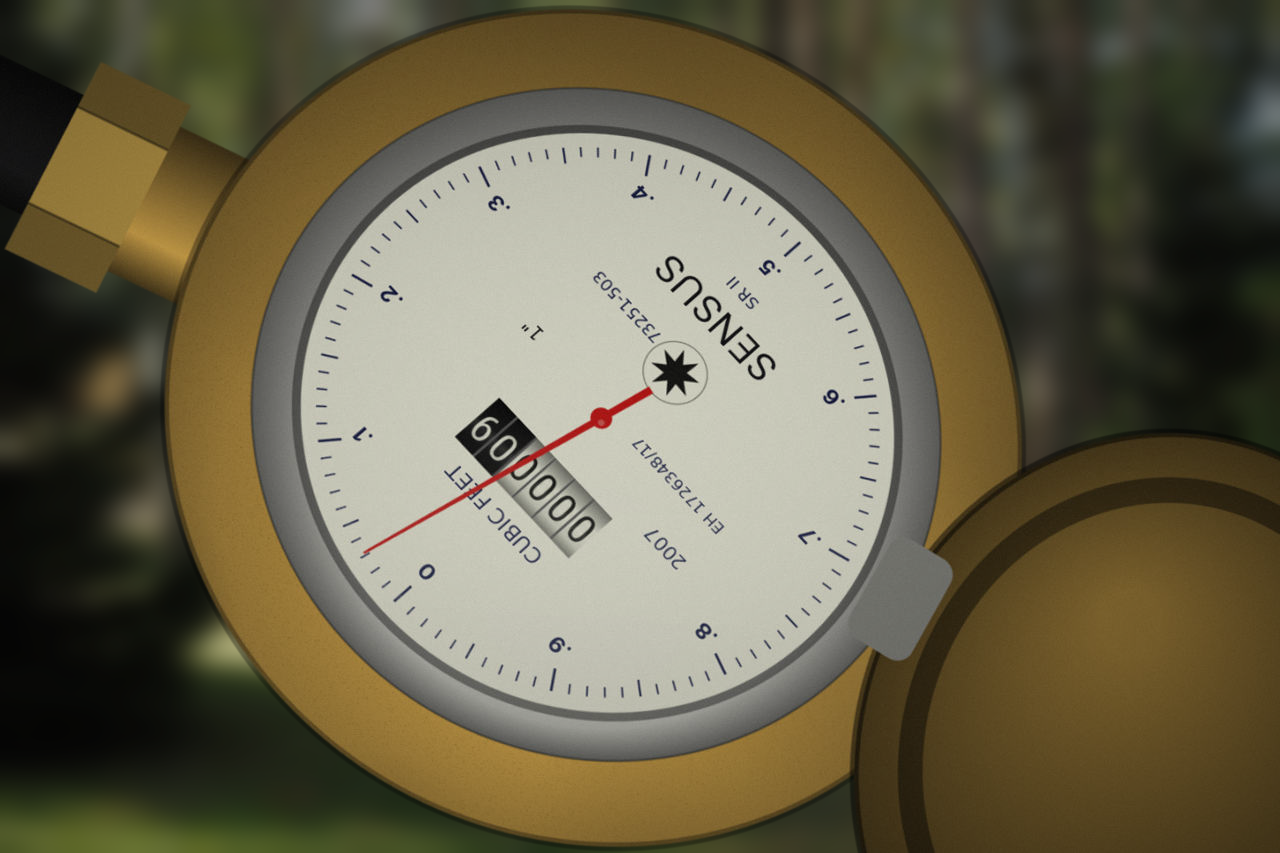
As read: 9.03 ft³
